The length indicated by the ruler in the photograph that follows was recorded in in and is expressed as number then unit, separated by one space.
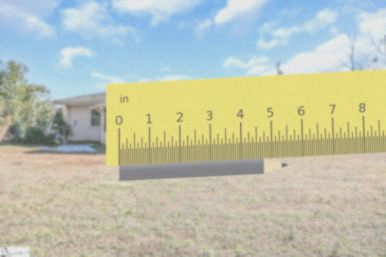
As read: 5.5 in
